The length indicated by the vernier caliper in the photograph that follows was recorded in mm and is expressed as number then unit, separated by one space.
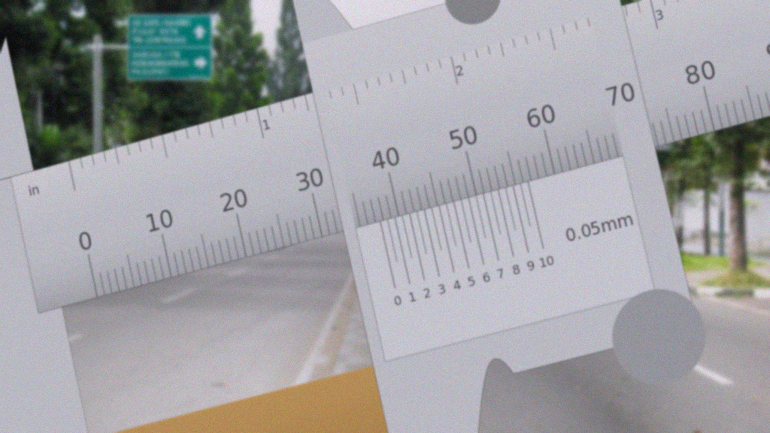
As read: 37.6 mm
